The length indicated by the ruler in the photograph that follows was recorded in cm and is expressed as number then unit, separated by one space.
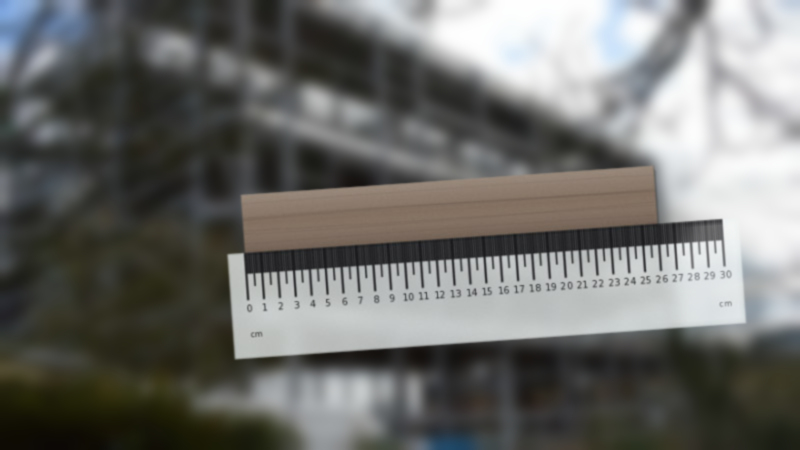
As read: 26 cm
